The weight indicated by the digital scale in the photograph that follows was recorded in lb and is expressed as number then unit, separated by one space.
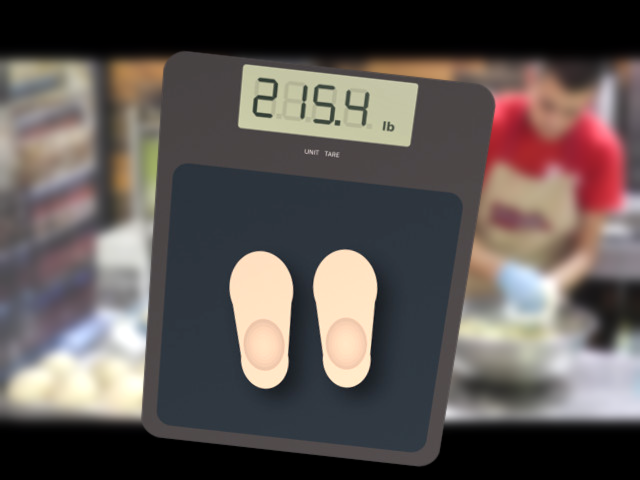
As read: 215.4 lb
